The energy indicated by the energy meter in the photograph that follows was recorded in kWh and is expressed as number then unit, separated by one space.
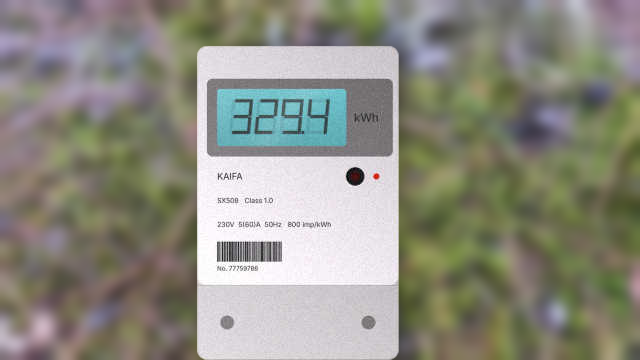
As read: 329.4 kWh
